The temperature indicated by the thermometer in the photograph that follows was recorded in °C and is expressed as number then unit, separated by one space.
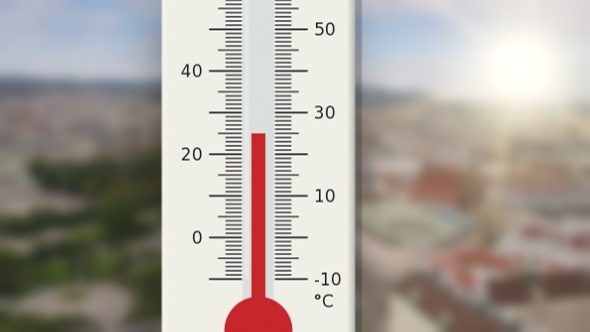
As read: 25 °C
